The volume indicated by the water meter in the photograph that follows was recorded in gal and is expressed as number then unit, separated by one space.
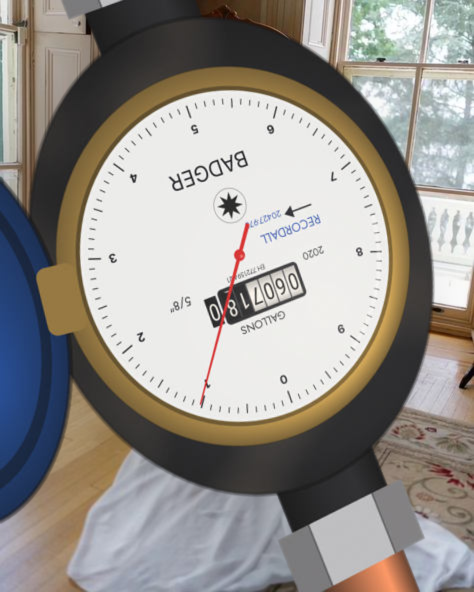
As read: 607181.0 gal
